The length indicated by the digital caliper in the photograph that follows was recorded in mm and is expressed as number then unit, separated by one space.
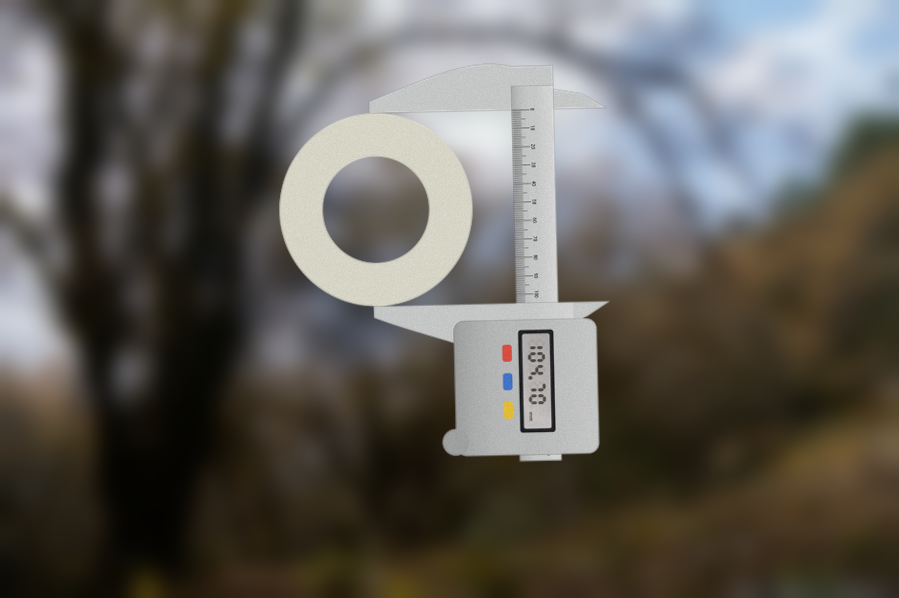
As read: 104.70 mm
